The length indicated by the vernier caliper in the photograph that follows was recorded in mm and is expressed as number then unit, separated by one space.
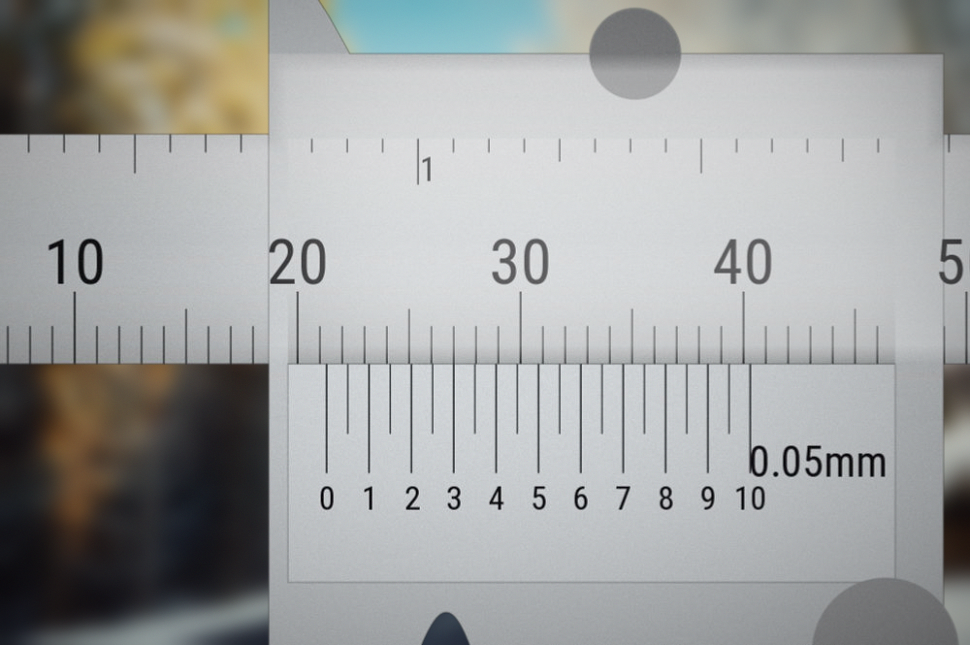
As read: 21.30 mm
